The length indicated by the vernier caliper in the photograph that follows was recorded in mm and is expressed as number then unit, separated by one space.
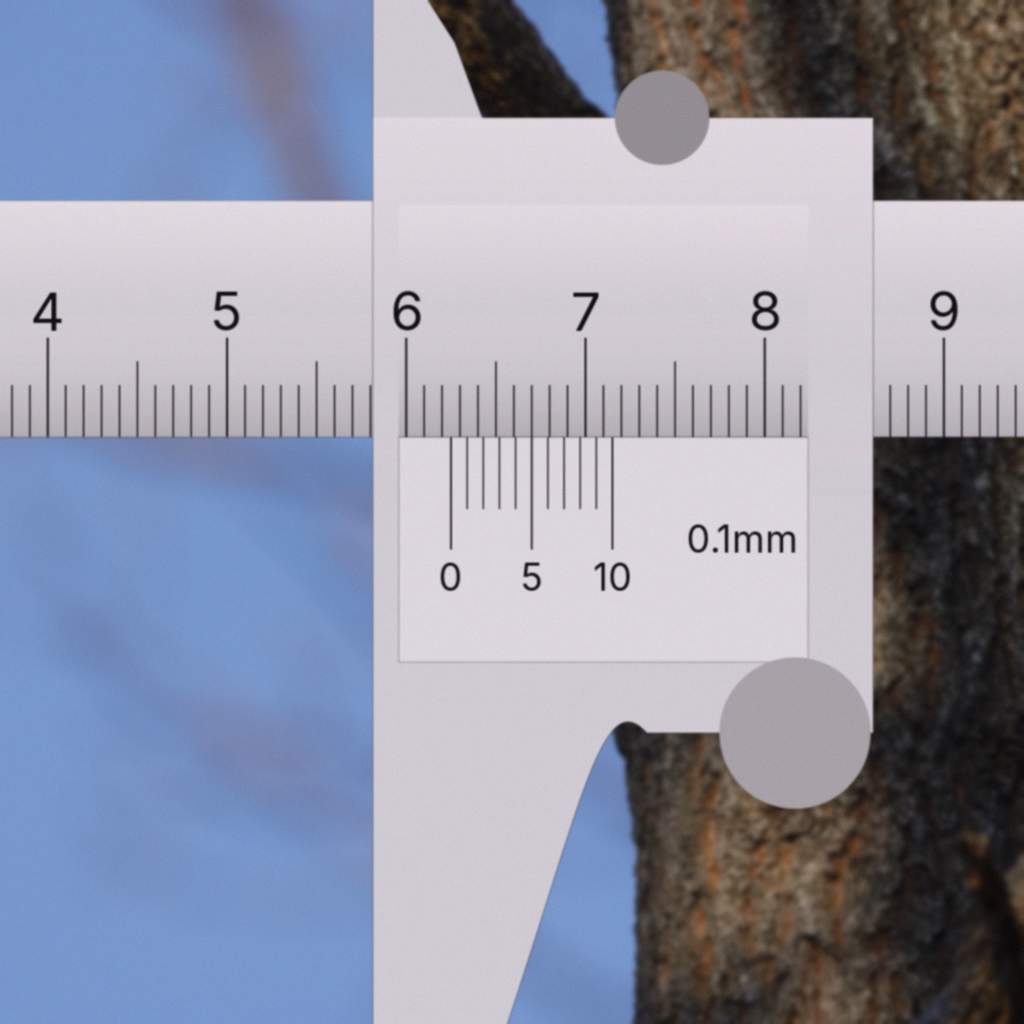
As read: 62.5 mm
